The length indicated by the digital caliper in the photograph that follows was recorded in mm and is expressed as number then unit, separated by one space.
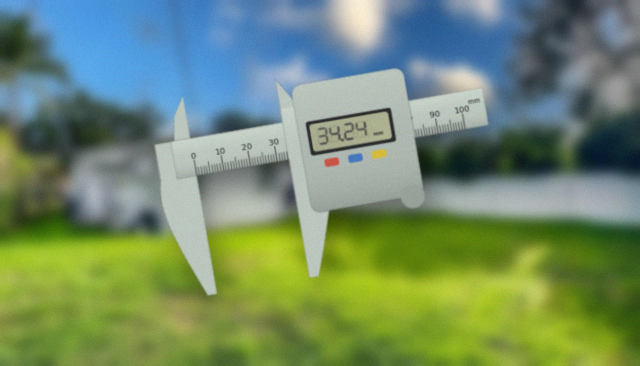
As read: 34.24 mm
